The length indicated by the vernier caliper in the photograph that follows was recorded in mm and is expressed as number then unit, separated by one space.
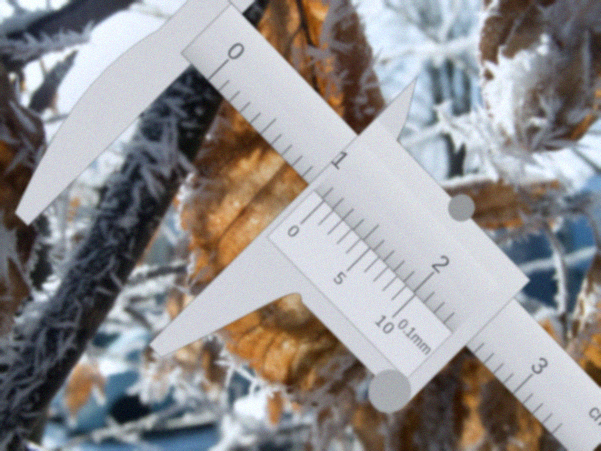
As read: 11.2 mm
